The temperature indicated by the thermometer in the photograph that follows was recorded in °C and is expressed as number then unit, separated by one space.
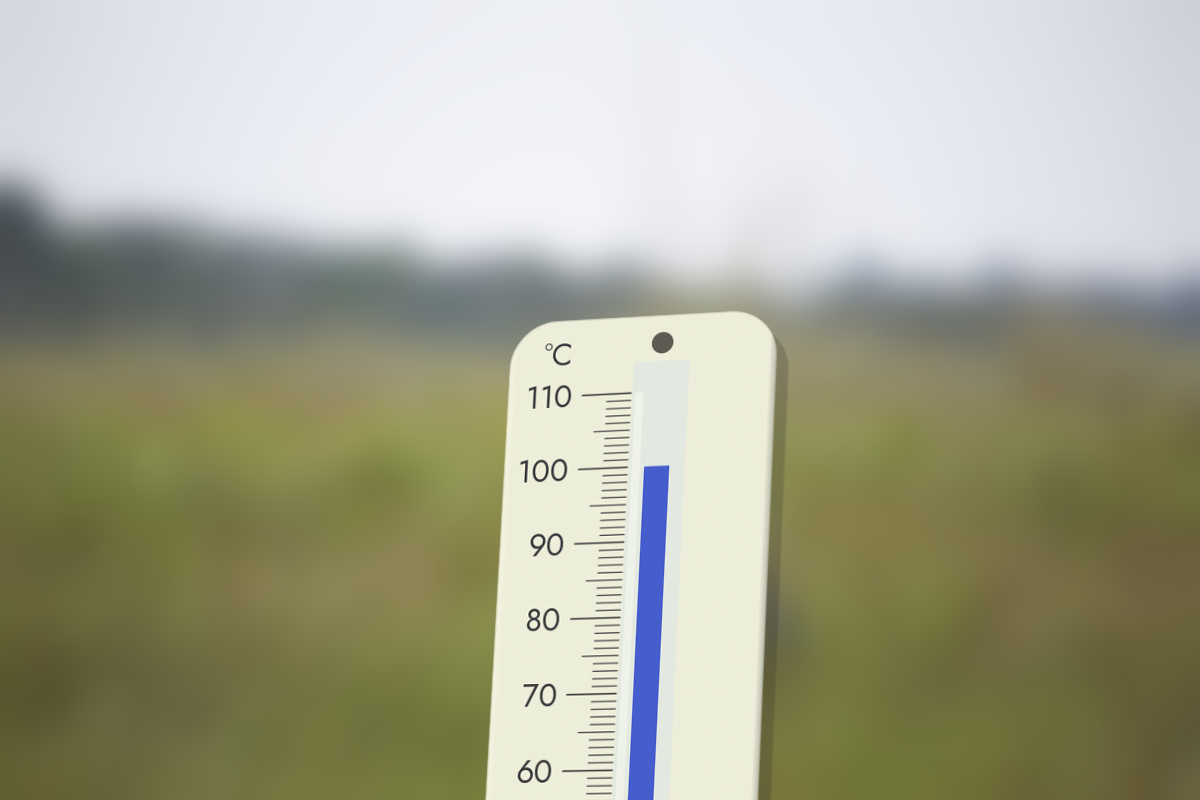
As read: 100 °C
